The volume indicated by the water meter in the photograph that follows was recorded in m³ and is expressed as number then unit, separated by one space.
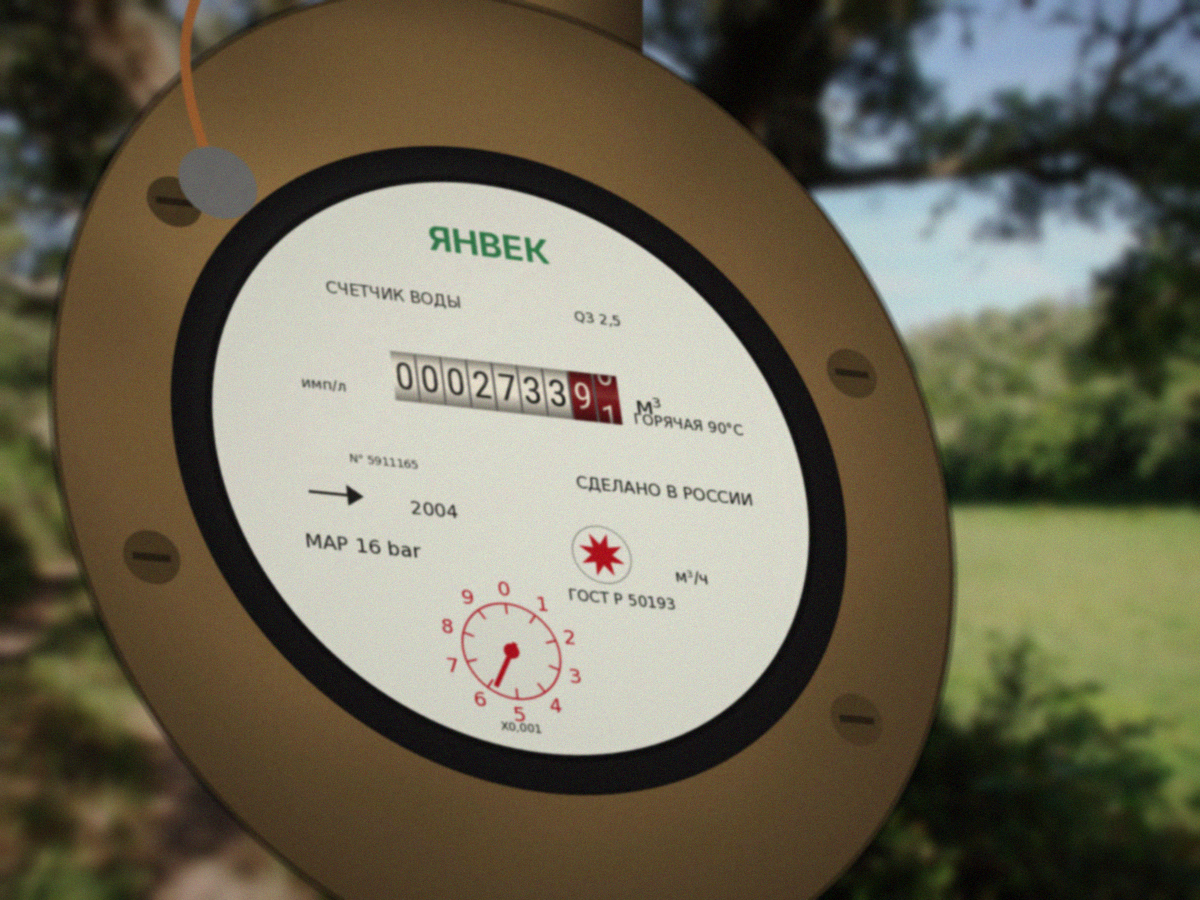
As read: 2733.905 m³
